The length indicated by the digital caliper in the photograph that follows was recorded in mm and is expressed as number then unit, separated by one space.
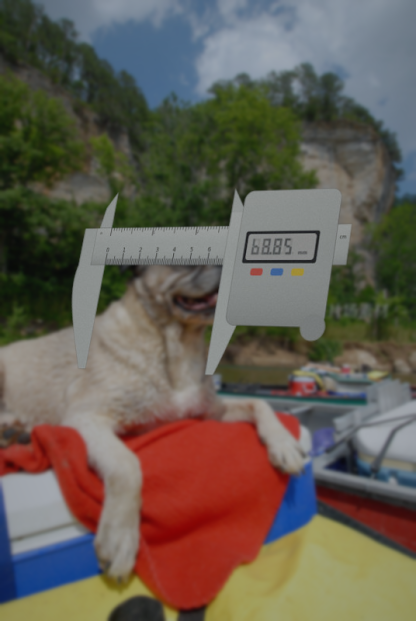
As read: 68.85 mm
